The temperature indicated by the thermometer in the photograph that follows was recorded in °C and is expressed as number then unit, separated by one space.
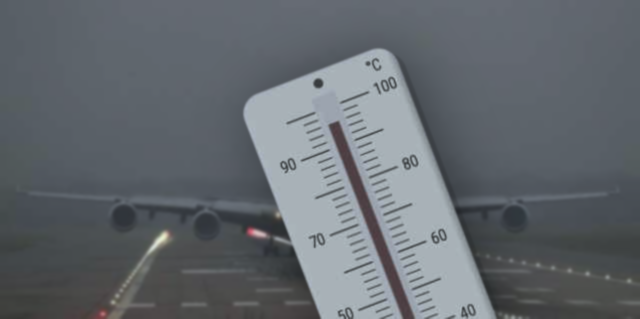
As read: 96 °C
